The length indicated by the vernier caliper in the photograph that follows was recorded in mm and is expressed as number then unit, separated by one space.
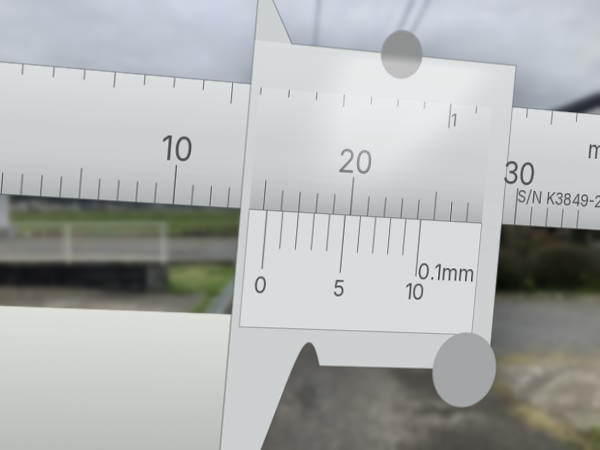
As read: 15.2 mm
